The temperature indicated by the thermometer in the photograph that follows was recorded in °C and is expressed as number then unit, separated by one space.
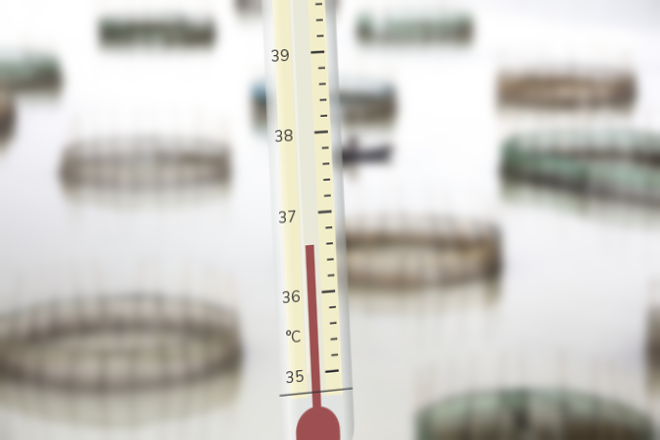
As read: 36.6 °C
